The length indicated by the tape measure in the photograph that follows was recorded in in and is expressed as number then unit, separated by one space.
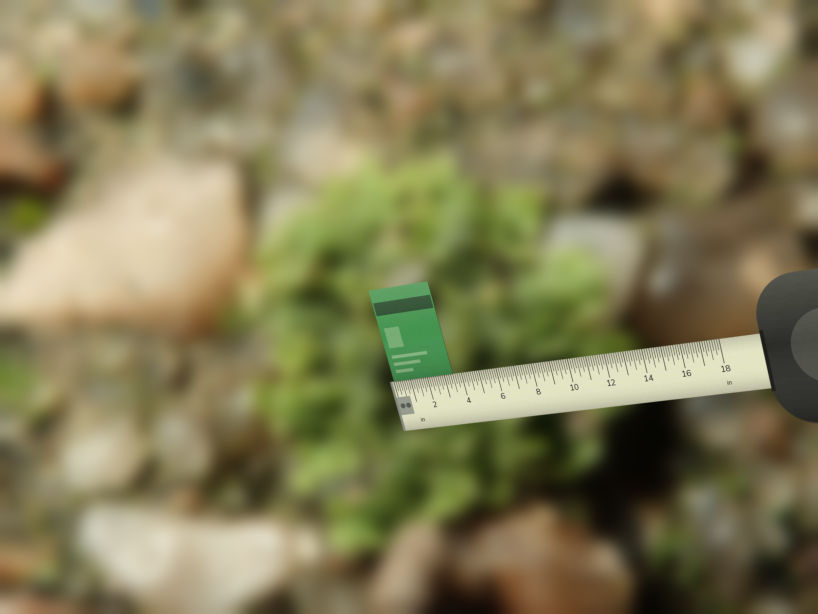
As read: 3.5 in
